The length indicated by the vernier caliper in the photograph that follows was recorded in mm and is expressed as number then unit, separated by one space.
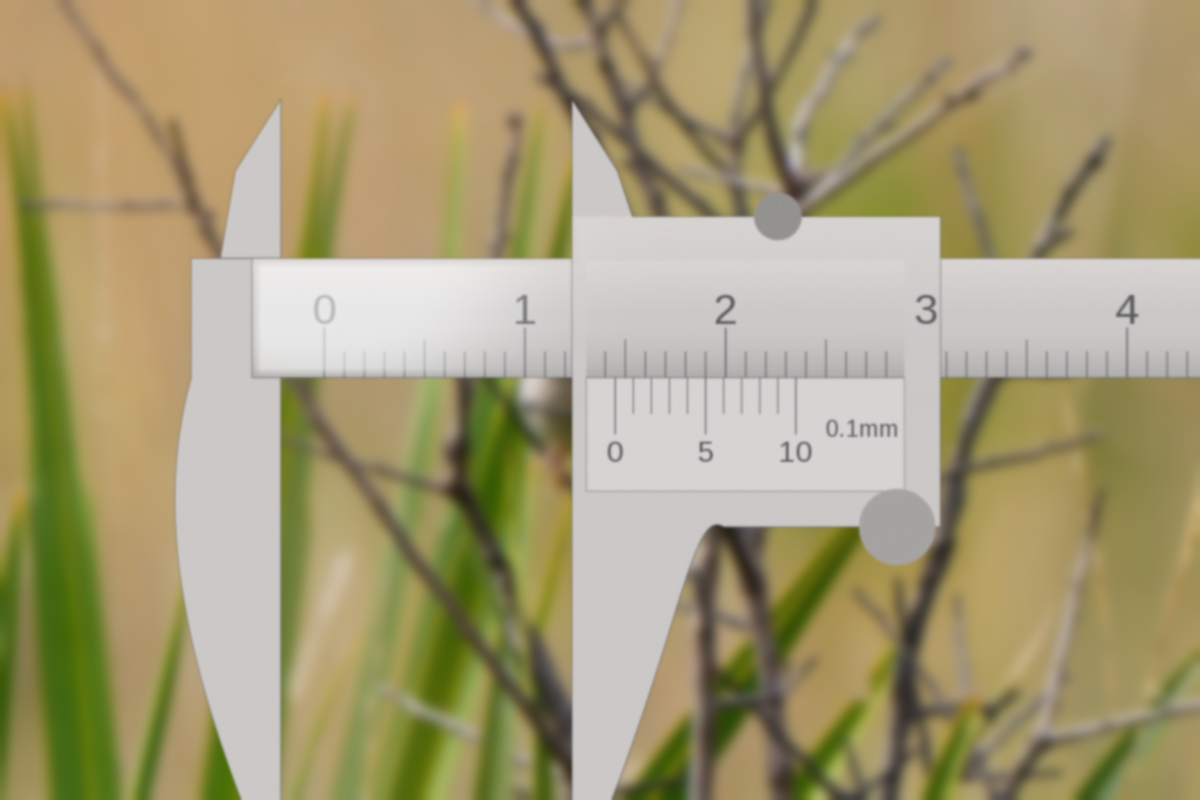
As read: 14.5 mm
